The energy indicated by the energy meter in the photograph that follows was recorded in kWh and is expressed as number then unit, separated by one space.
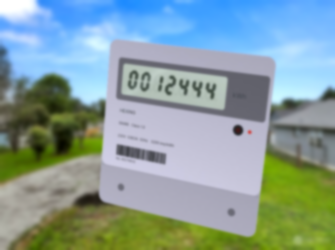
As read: 12444 kWh
